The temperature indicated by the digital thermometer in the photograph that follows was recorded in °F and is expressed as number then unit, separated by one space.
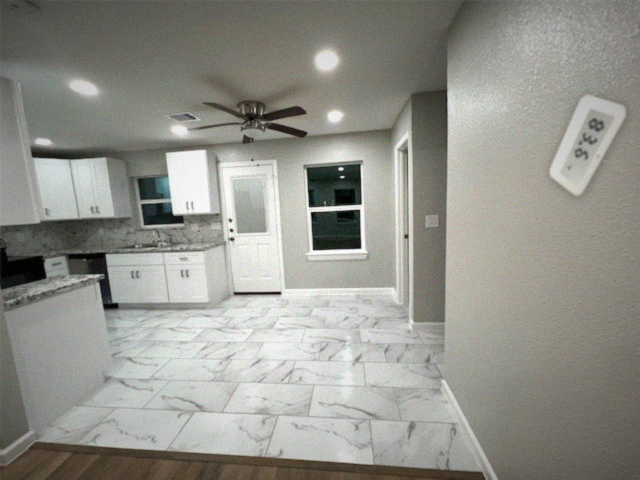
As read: 83.6 °F
